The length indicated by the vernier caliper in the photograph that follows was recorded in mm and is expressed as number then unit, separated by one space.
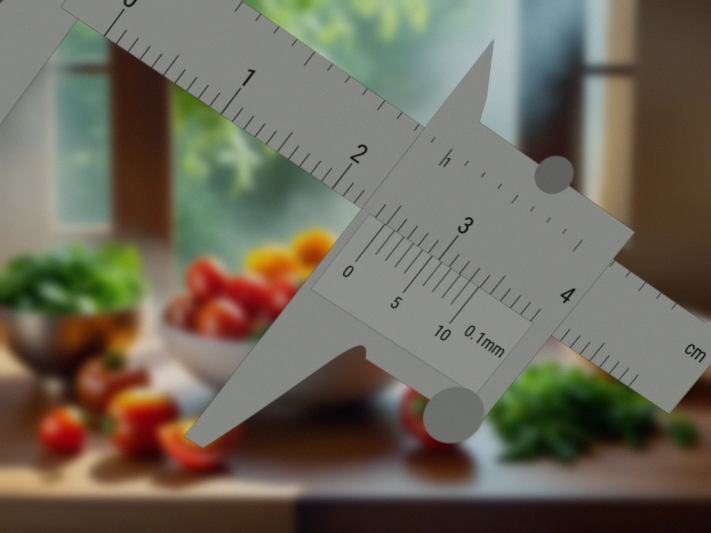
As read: 24.9 mm
